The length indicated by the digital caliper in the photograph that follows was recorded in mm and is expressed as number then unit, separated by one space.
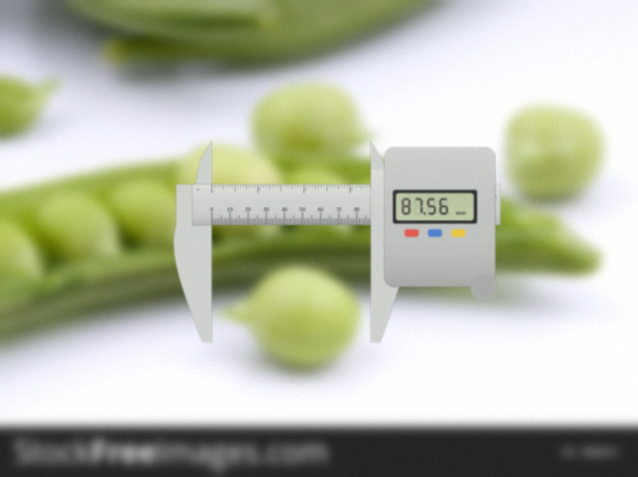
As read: 87.56 mm
